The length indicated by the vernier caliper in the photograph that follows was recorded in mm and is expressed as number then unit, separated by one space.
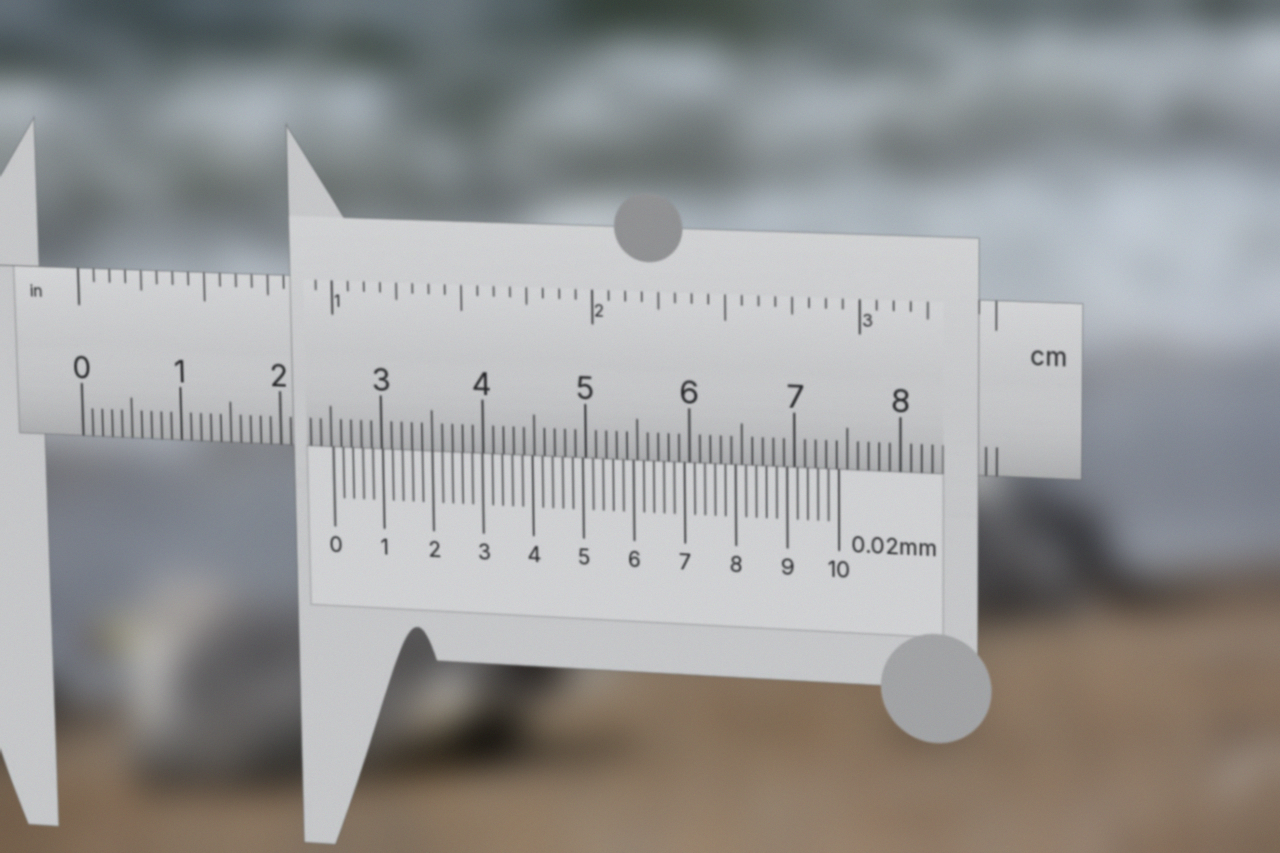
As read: 25.2 mm
